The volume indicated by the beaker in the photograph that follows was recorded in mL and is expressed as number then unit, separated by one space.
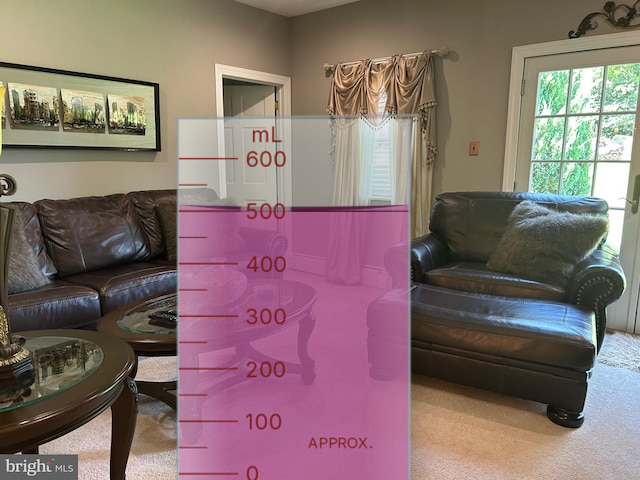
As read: 500 mL
